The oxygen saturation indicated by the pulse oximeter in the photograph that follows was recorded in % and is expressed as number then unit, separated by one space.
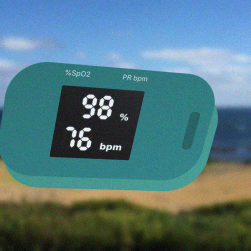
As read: 98 %
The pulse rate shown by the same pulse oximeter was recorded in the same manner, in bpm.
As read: 76 bpm
